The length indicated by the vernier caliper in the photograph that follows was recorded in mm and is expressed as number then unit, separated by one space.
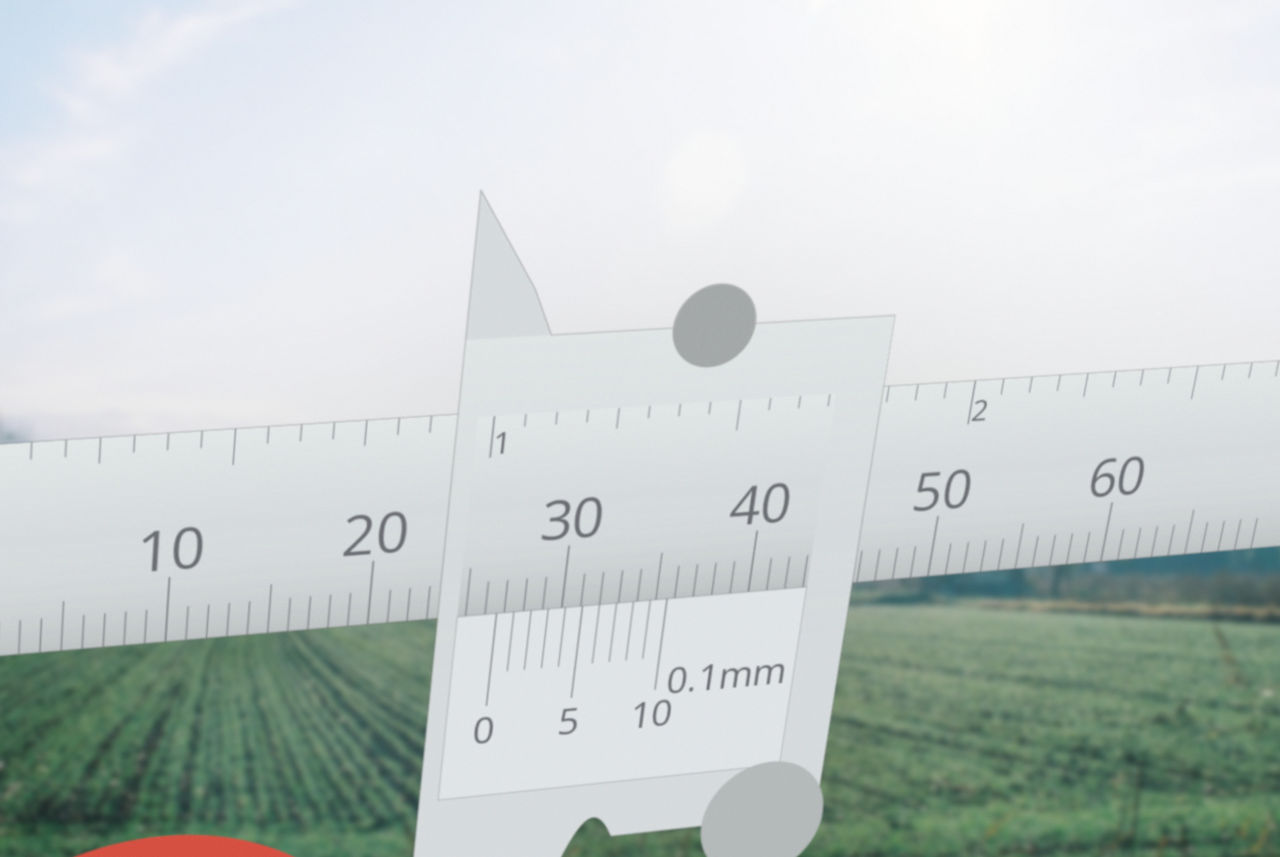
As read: 26.6 mm
